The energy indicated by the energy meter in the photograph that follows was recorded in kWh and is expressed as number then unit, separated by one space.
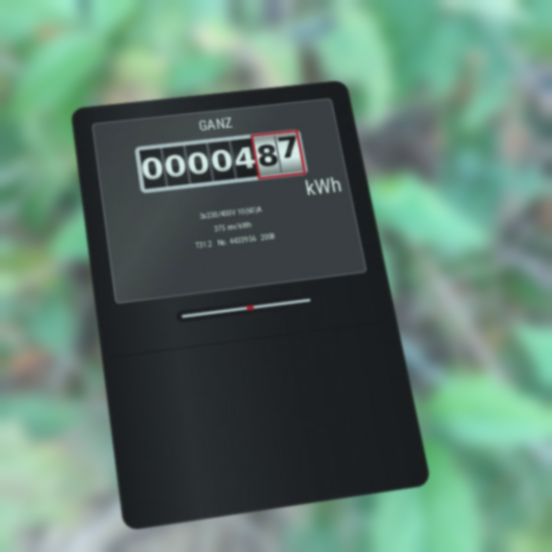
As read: 4.87 kWh
